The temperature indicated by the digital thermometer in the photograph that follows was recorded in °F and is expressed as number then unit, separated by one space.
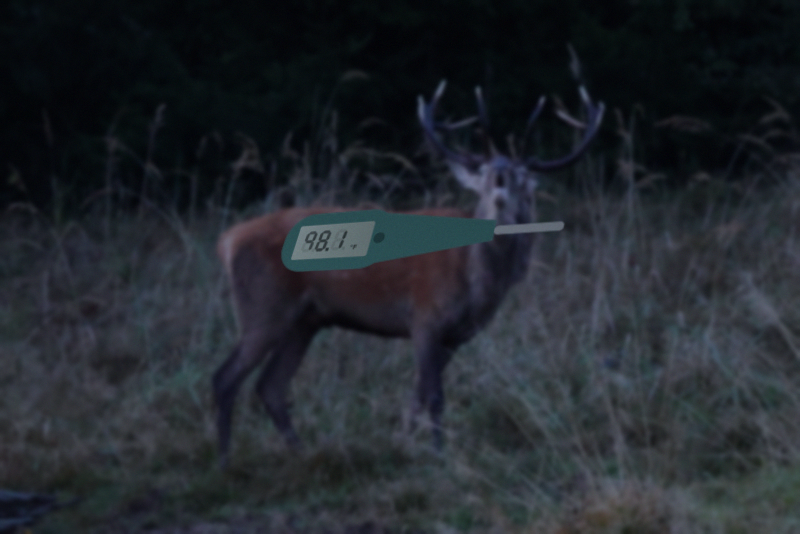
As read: 98.1 °F
